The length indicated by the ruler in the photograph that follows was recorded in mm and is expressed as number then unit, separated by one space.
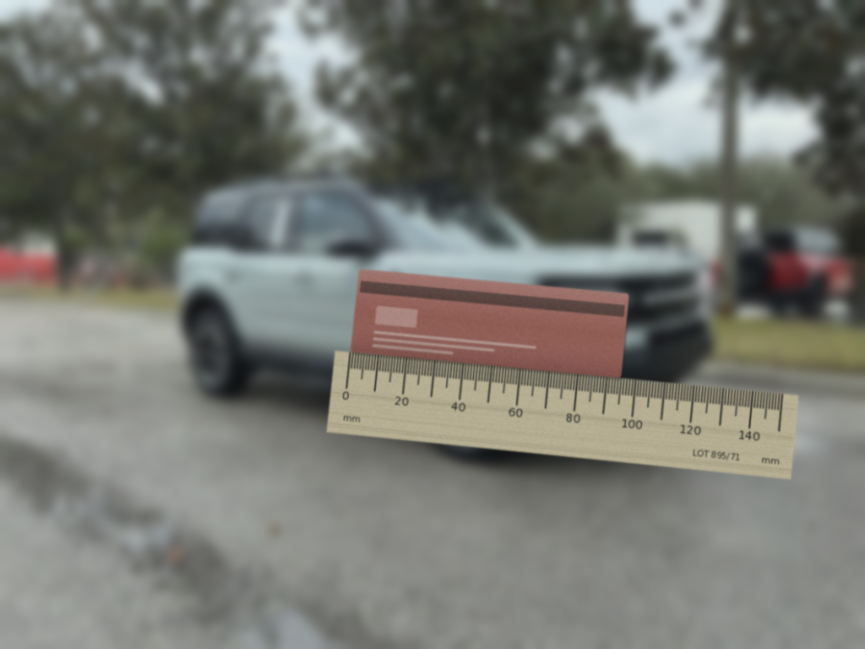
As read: 95 mm
